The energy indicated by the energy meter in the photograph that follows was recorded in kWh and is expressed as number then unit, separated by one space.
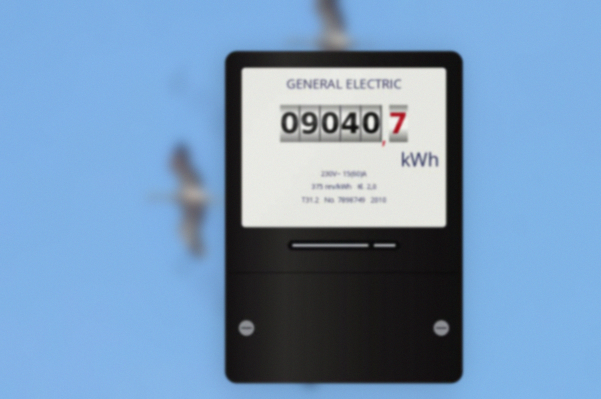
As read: 9040.7 kWh
